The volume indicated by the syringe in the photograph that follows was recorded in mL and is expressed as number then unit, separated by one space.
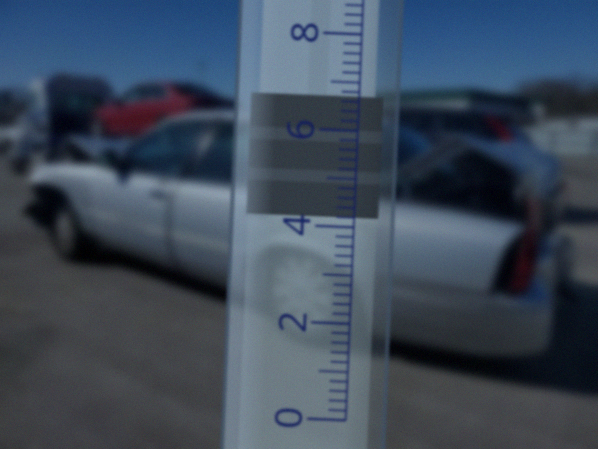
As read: 4.2 mL
